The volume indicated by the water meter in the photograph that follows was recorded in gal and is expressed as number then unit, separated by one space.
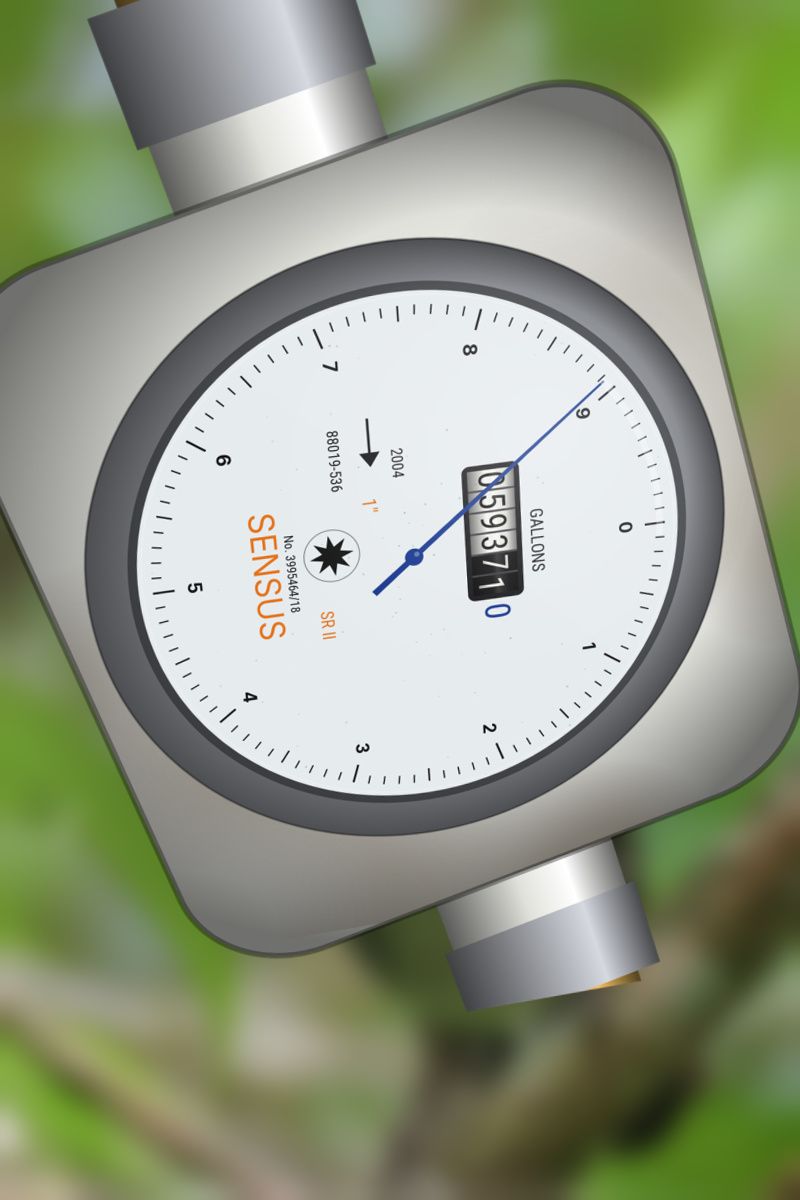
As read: 593708.9 gal
